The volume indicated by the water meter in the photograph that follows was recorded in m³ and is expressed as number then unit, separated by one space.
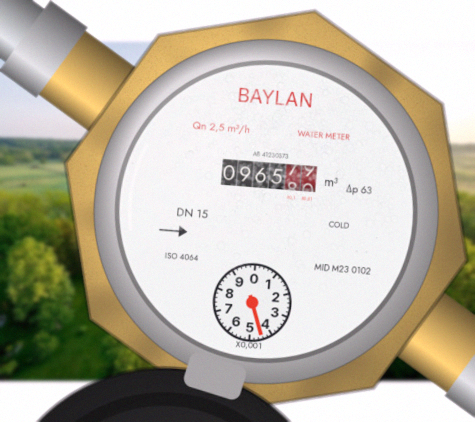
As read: 965.794 m³
